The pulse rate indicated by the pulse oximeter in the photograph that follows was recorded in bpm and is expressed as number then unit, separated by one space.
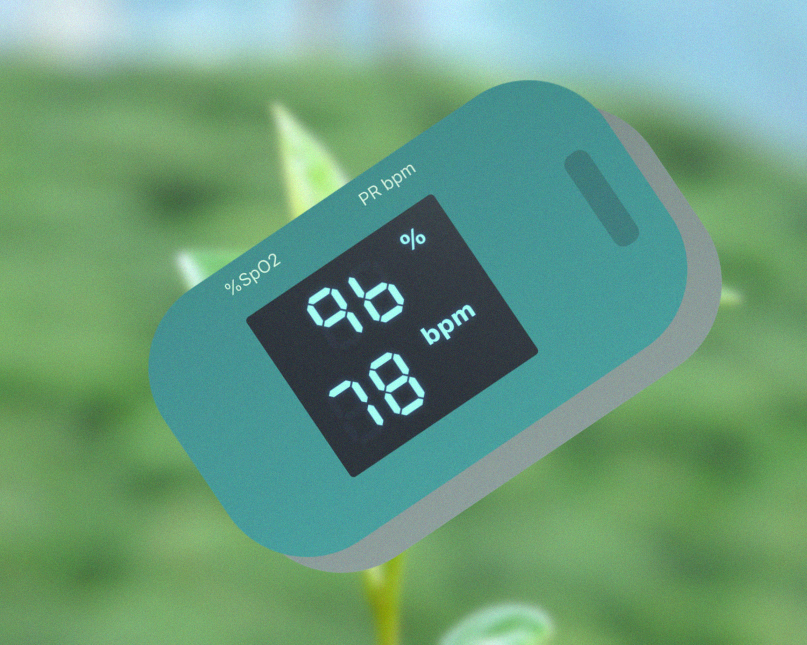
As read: 78 bpm
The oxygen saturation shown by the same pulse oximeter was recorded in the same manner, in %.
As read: 96 %
